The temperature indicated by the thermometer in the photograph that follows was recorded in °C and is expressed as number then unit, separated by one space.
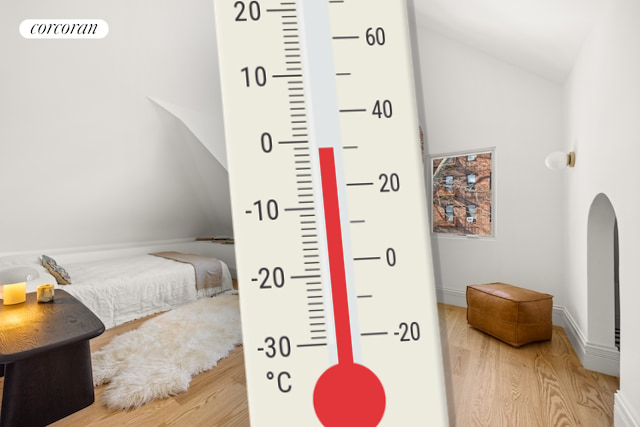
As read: -1 °C
